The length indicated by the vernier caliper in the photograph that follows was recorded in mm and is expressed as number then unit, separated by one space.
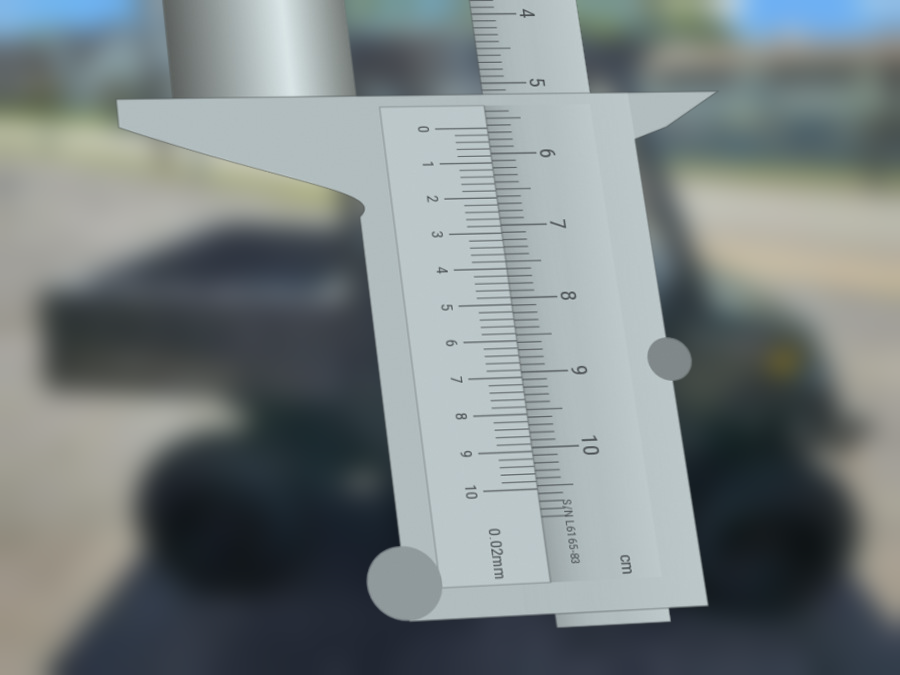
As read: 56.4 mm
